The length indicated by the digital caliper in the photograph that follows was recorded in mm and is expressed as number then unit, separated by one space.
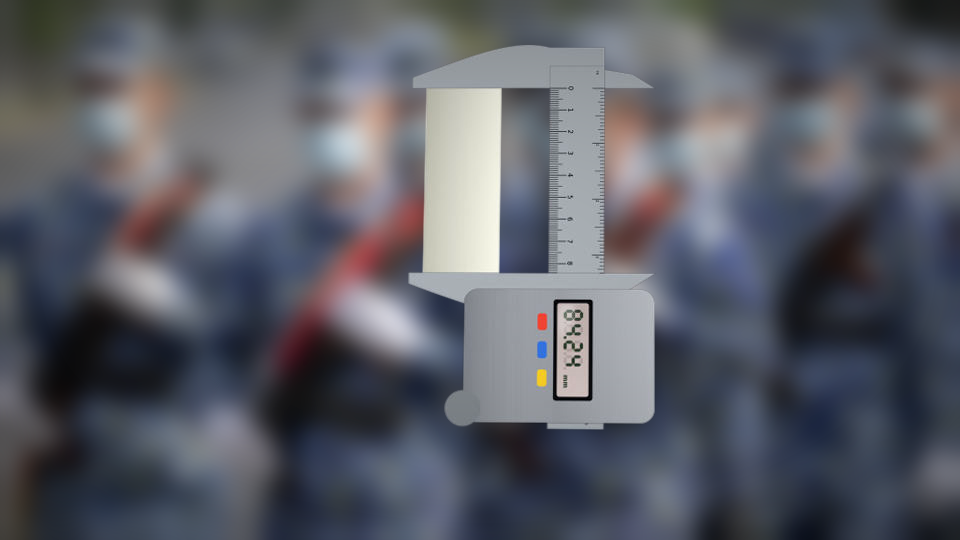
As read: 84.24 mm
